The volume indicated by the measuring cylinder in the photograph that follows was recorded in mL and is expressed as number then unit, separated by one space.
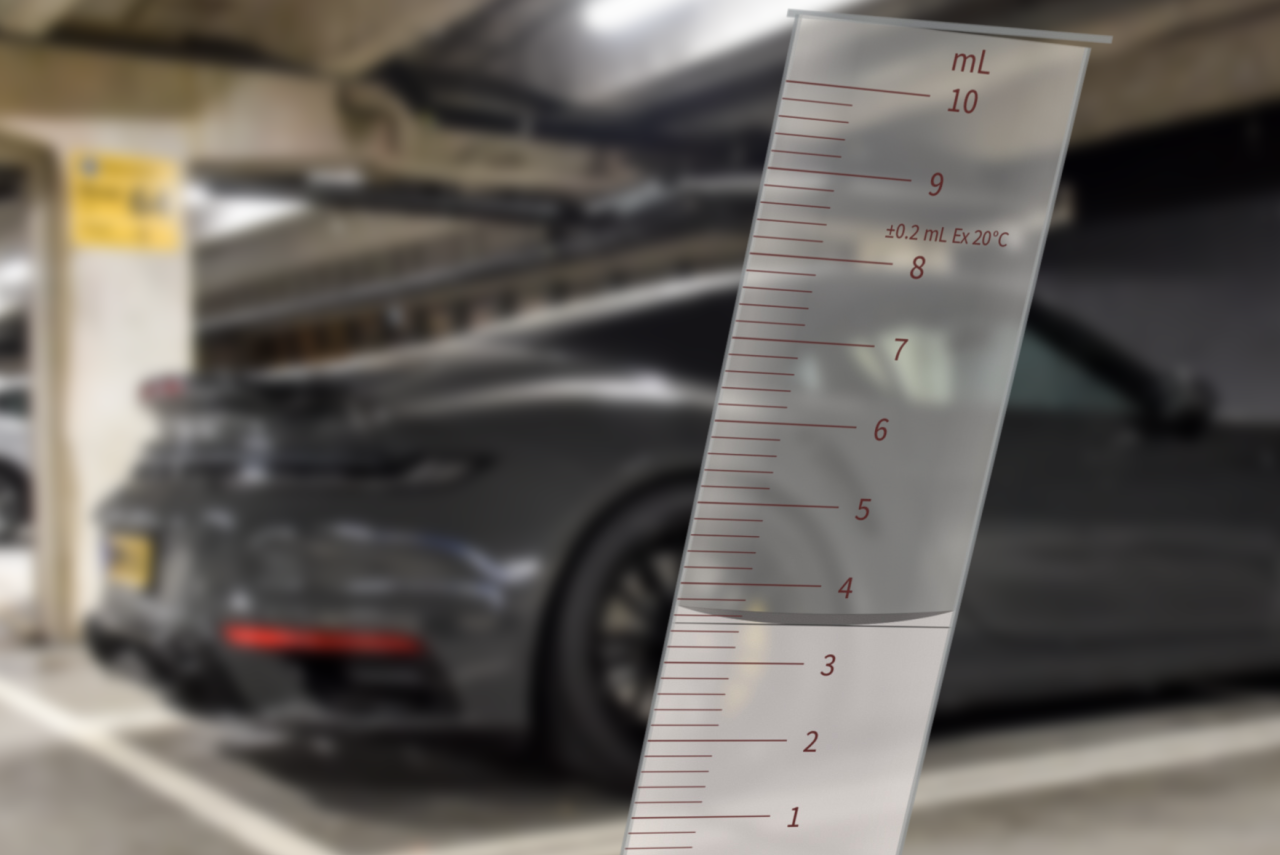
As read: 3.5 mL
